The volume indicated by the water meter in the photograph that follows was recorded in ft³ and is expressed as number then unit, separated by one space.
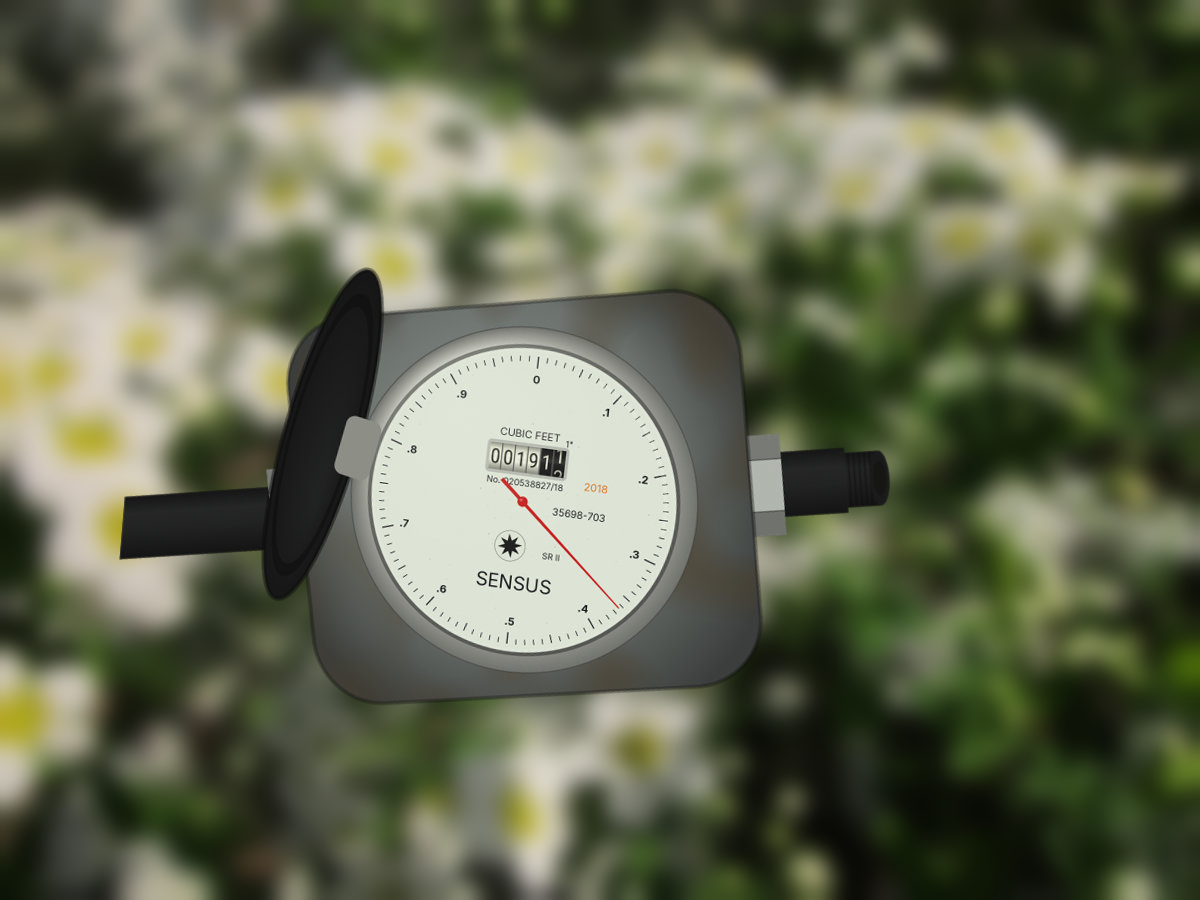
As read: 1911.36 ft³
